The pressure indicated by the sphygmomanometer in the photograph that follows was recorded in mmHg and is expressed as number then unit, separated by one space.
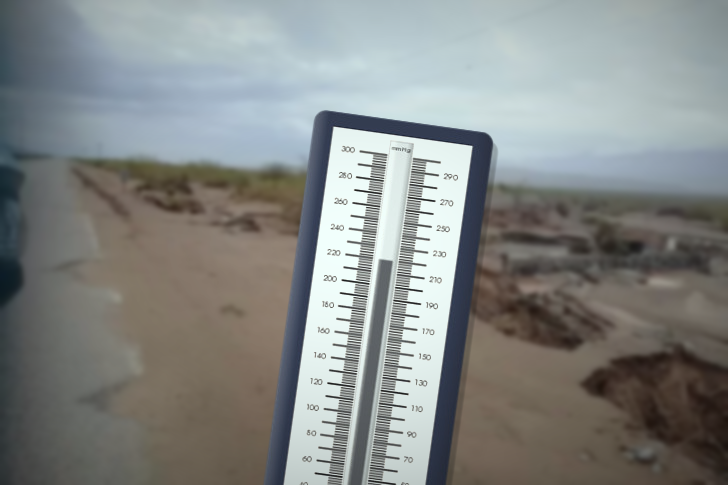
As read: 220 mmHg
